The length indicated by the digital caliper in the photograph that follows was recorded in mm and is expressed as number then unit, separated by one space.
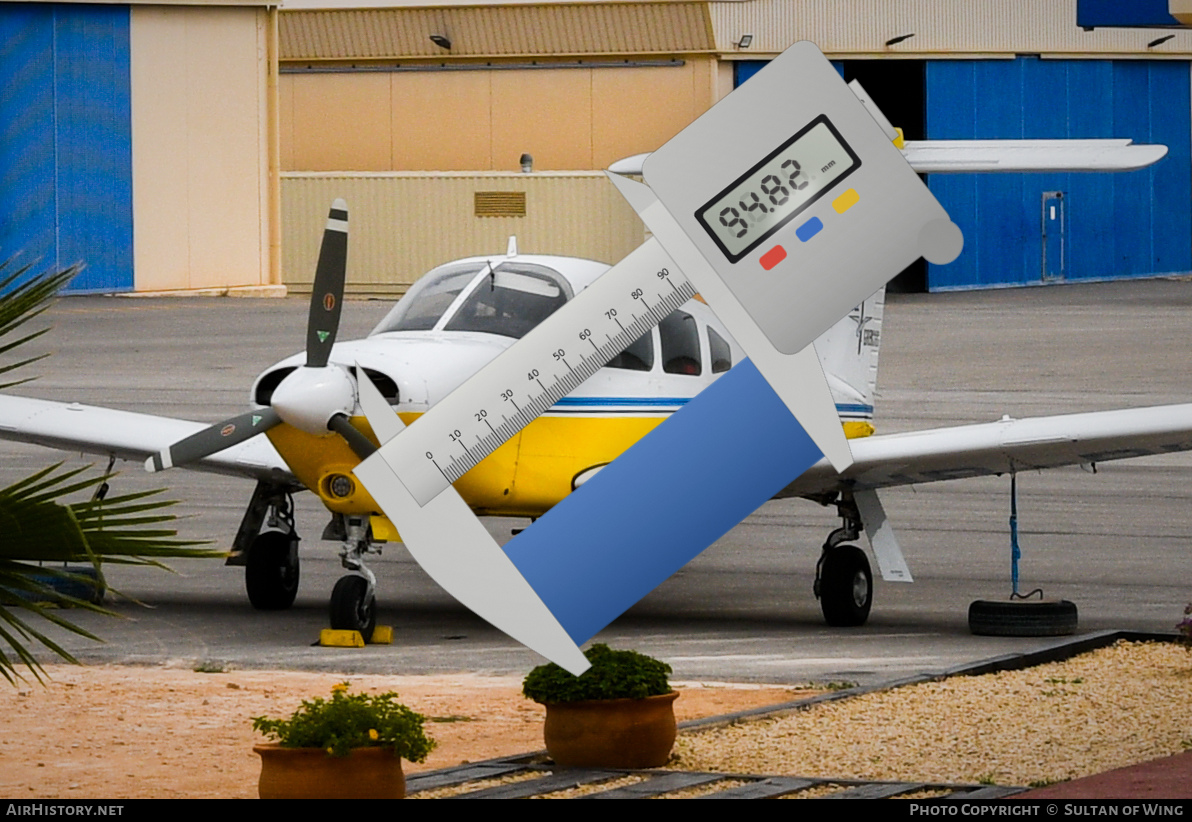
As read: 94.82 mm
